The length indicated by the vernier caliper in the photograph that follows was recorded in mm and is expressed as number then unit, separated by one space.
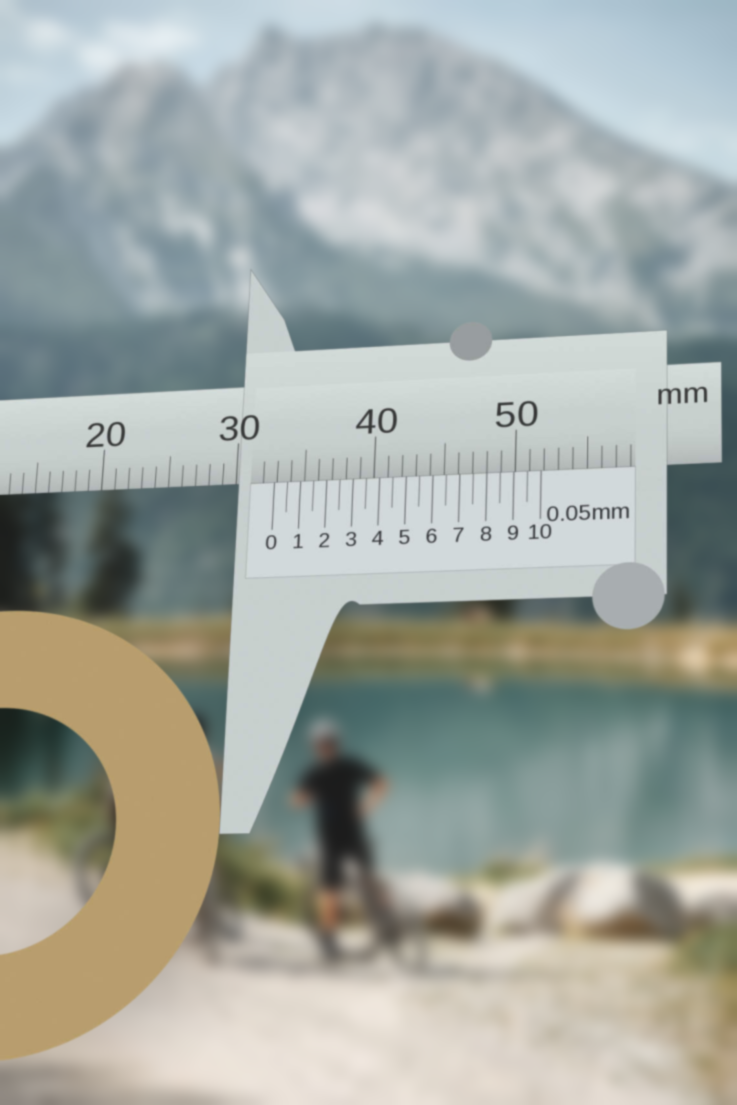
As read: 32.8 mm
